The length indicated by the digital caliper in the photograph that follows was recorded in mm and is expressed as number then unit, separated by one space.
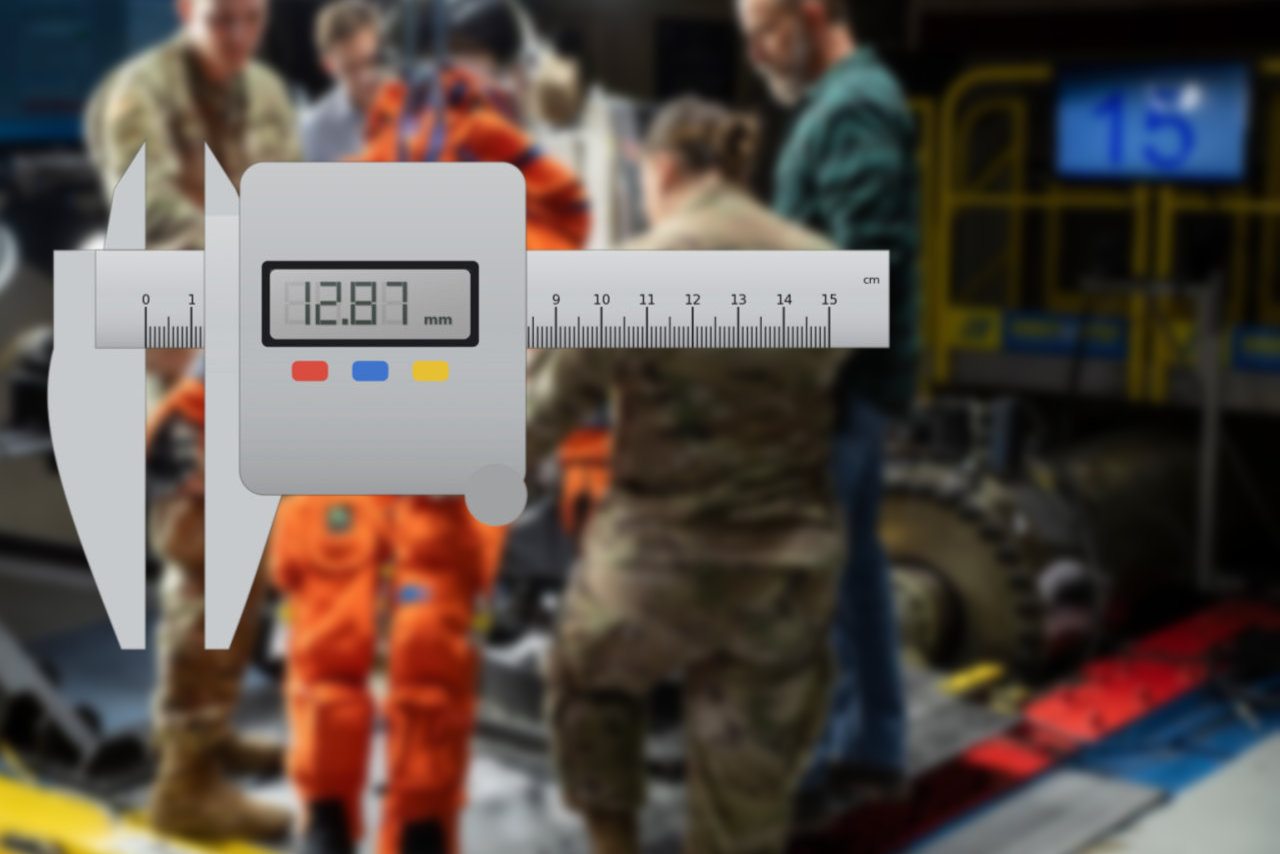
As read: 12.87 mm
